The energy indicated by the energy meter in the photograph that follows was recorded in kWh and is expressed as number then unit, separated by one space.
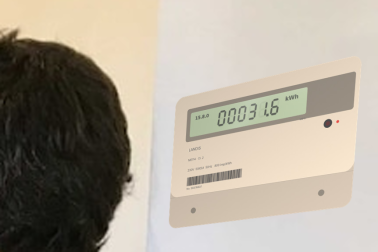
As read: 31.6 kWh
